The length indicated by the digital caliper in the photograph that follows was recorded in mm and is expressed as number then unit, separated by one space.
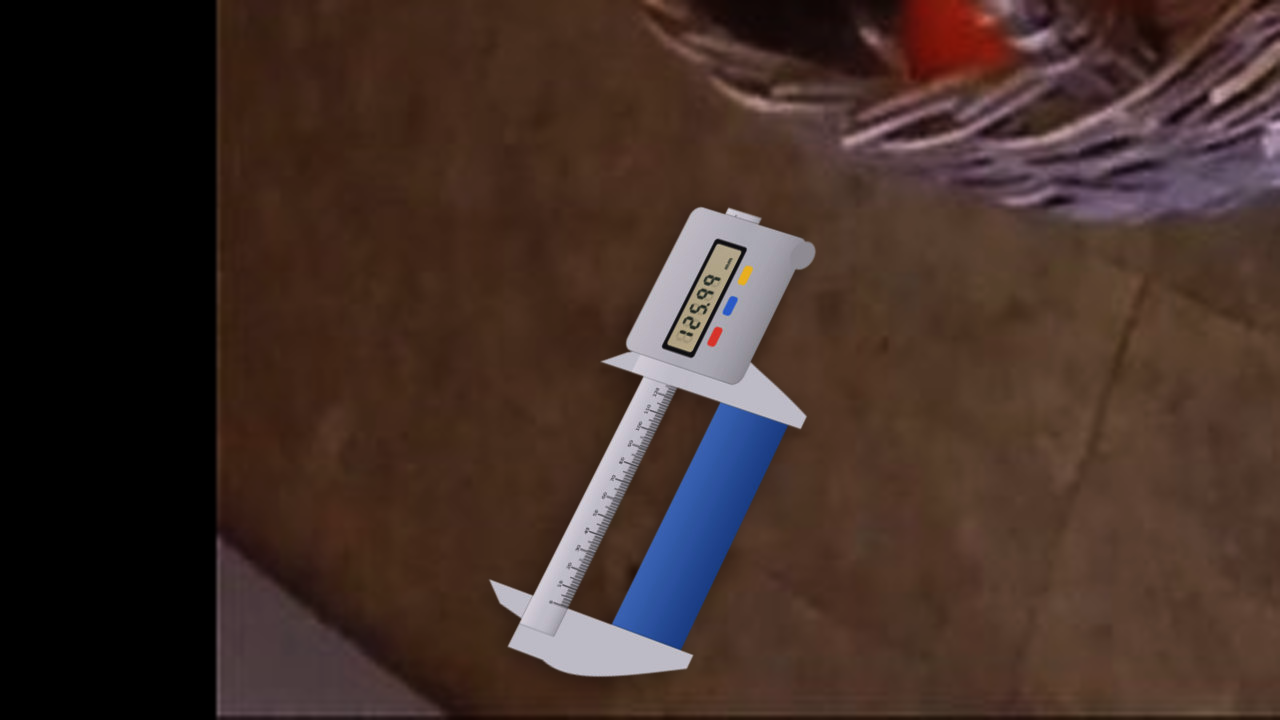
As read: 125.99 mm
